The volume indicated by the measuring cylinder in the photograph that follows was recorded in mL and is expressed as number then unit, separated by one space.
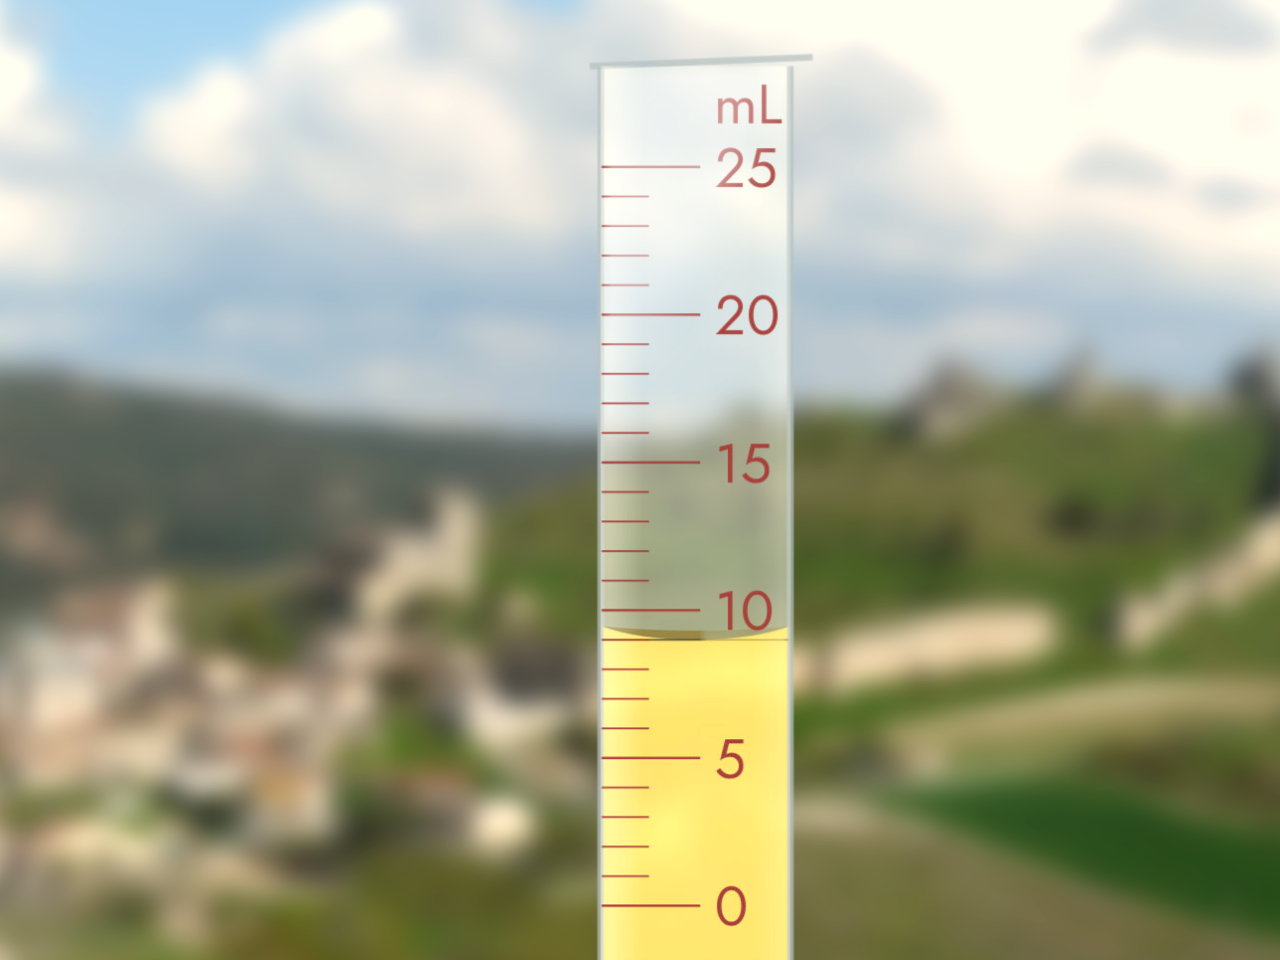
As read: 9 mL
